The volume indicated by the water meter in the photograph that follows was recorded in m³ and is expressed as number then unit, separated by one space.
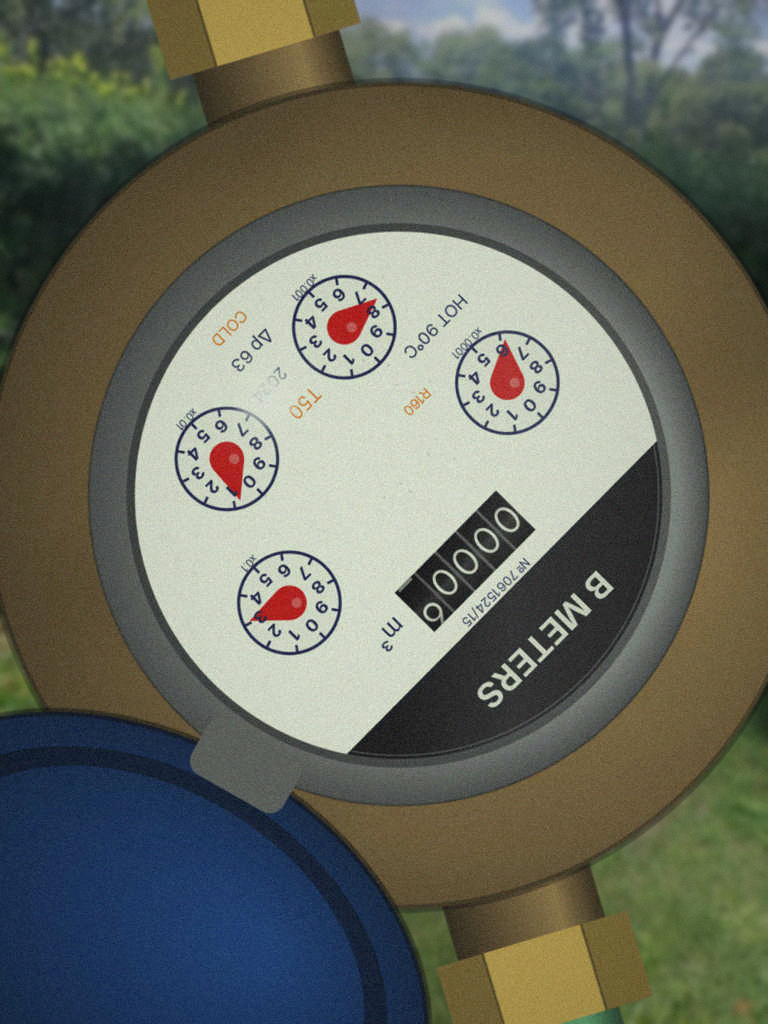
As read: 6.3076 m³
